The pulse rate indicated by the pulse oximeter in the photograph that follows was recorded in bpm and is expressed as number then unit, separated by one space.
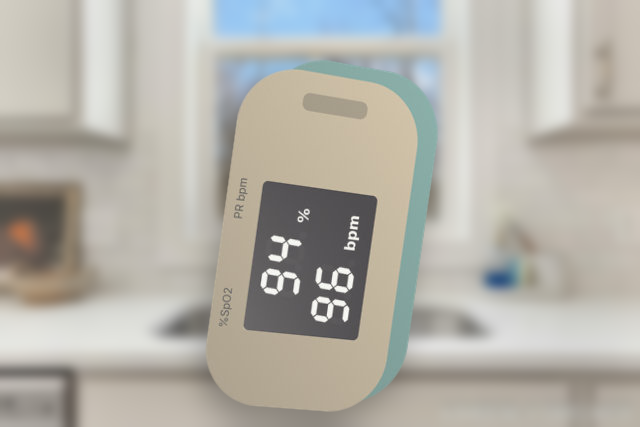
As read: 96 bpm
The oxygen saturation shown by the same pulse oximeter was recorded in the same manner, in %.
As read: 94 %
